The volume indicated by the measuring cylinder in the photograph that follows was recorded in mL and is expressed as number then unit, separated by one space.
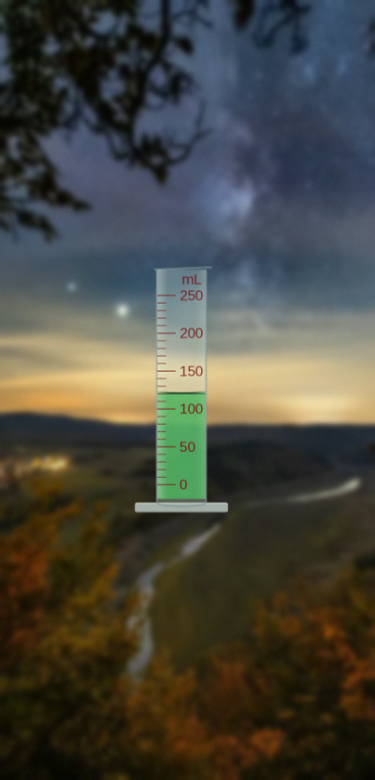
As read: 120 mL
